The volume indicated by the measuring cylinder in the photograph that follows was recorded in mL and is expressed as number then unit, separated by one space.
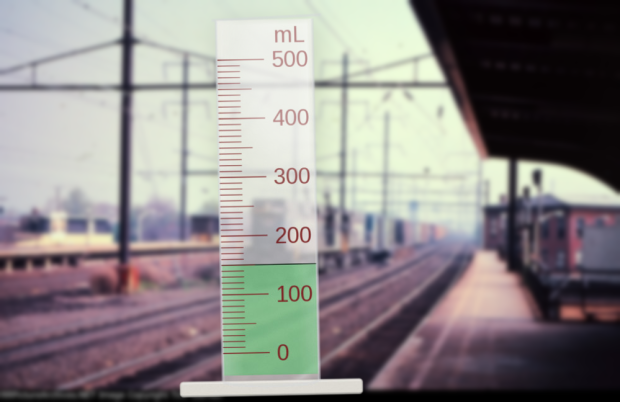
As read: 150 mL
